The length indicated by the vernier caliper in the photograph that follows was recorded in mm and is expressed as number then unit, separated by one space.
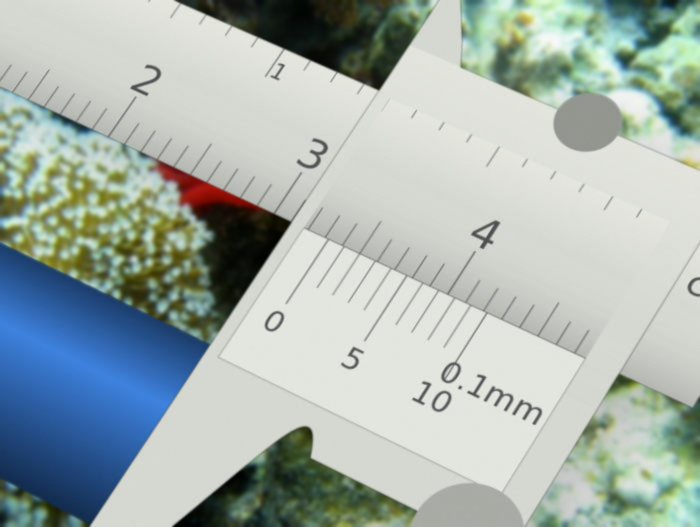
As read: 33.2 mm
